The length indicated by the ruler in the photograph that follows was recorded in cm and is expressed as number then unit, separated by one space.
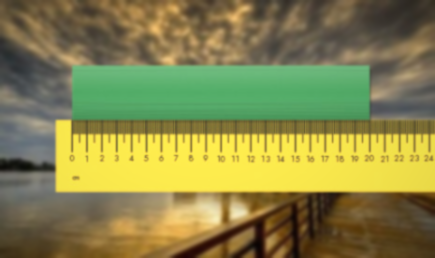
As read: 20 cm
